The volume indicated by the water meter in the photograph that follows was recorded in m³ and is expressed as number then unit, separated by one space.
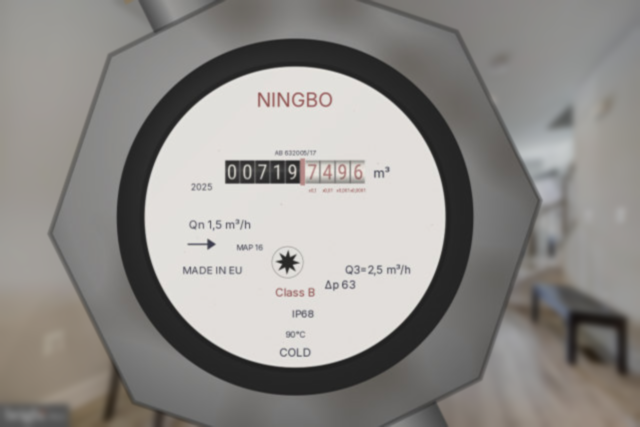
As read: 719.7496 m³
